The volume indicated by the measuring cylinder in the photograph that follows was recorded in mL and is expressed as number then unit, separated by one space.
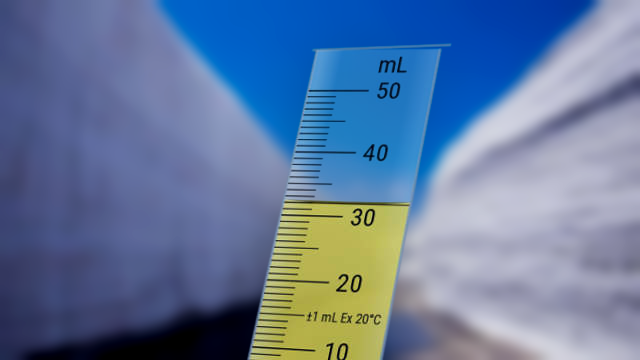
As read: 32 mL
